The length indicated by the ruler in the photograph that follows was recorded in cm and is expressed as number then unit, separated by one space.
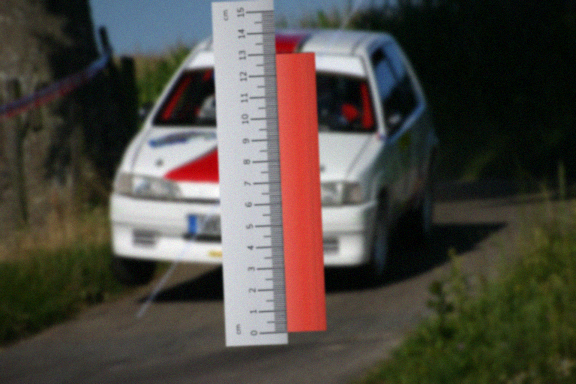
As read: 13 cm
